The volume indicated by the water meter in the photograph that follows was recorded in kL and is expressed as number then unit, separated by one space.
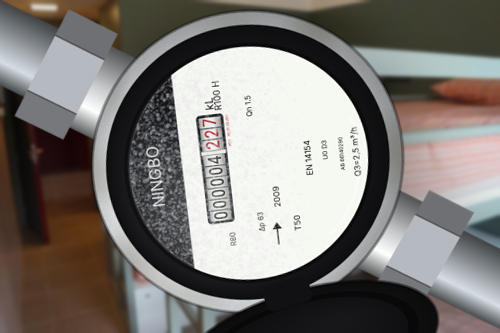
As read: 4.227 kL
